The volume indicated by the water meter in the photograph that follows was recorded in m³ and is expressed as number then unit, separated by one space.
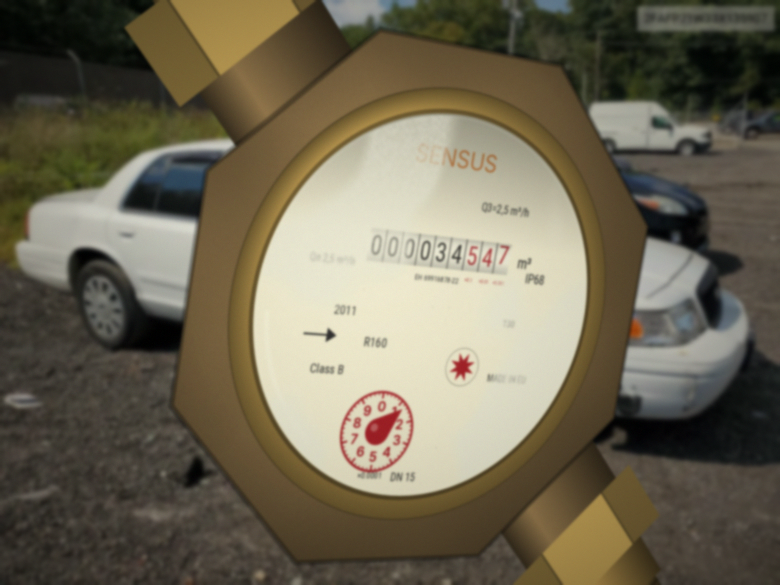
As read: 34.5471 m³
